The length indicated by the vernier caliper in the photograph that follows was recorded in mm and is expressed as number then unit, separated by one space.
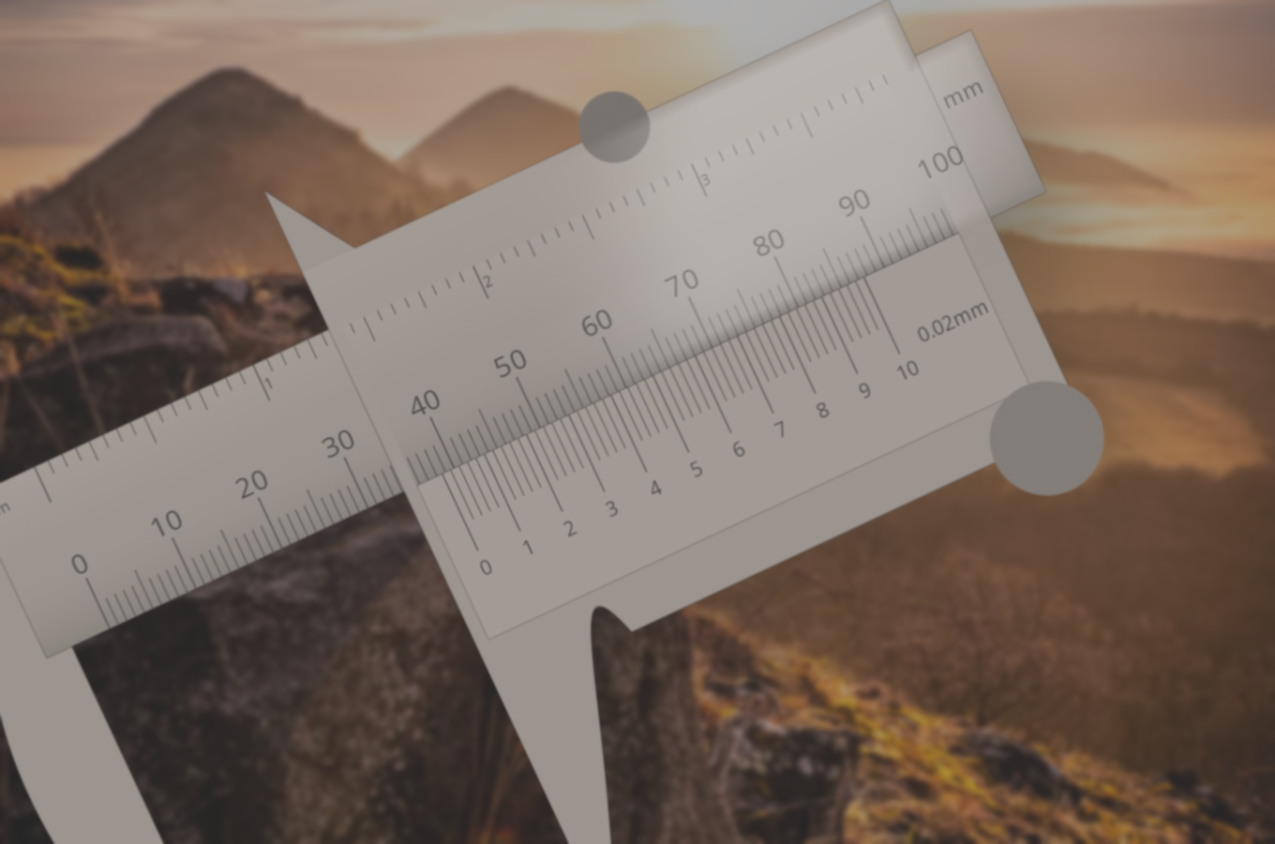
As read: 38.6 mm
